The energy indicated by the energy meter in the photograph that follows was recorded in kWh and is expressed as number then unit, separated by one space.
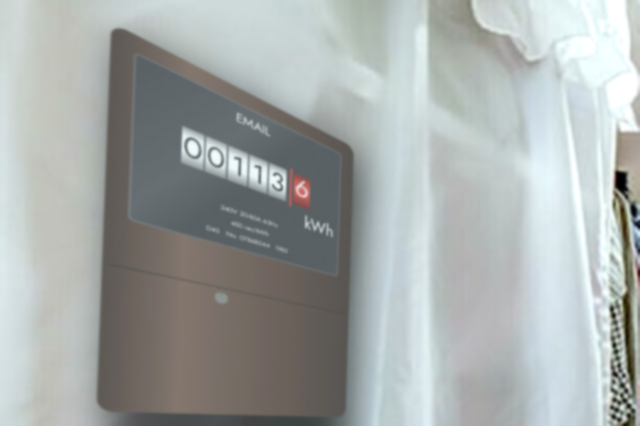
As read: 113.6 kWh
